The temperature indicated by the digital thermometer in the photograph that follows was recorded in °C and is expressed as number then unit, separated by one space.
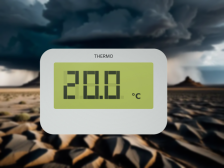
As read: 20.0 °C
